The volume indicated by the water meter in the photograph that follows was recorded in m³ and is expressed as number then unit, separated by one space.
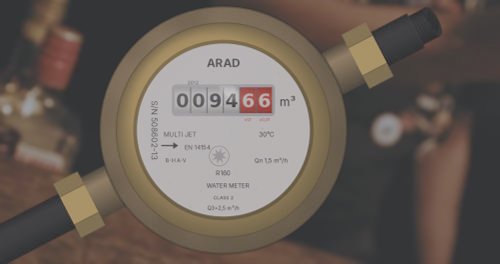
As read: 94.66 m³
